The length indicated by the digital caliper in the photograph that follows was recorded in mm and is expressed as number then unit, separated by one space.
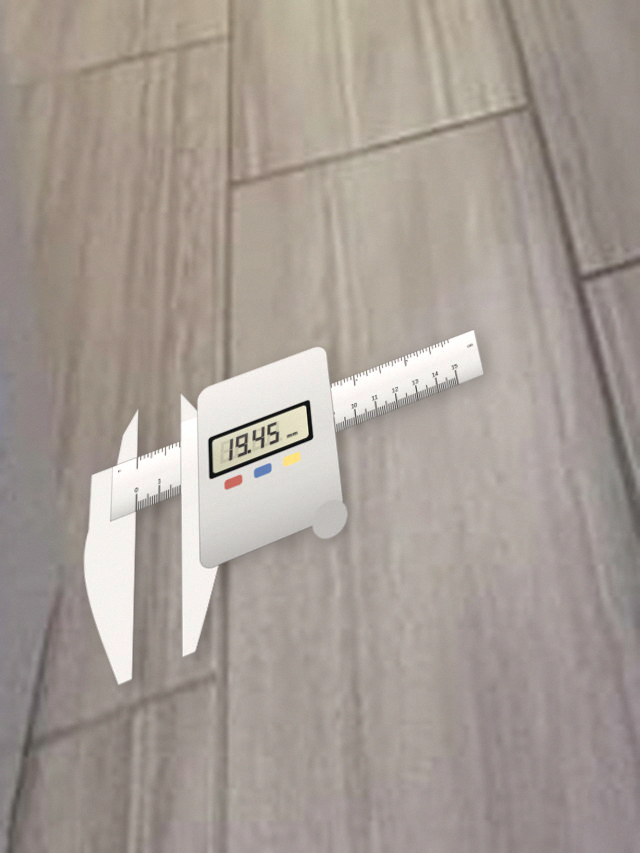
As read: 19.45 mm
